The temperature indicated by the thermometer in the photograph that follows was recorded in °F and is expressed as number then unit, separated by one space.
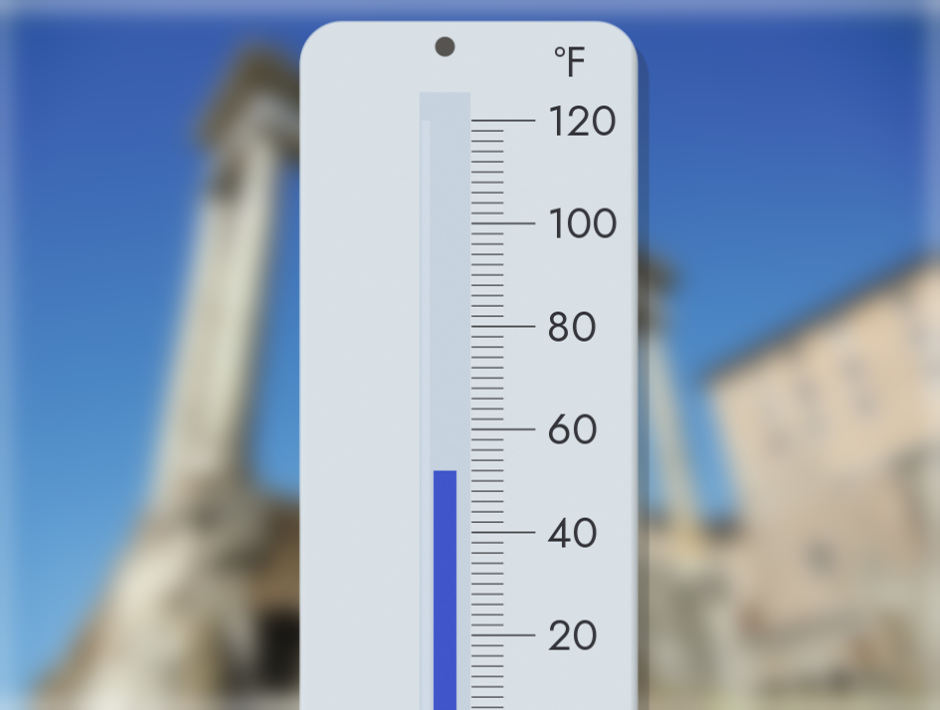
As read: 52 °F
